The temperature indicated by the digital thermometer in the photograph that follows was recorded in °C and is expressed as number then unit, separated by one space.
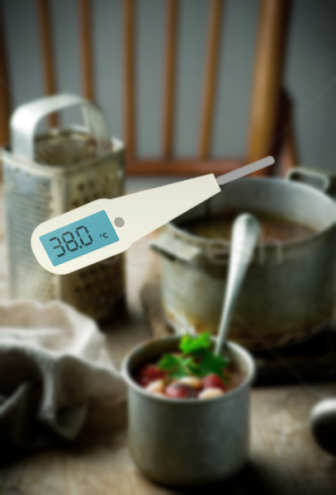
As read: 38.0 °C
